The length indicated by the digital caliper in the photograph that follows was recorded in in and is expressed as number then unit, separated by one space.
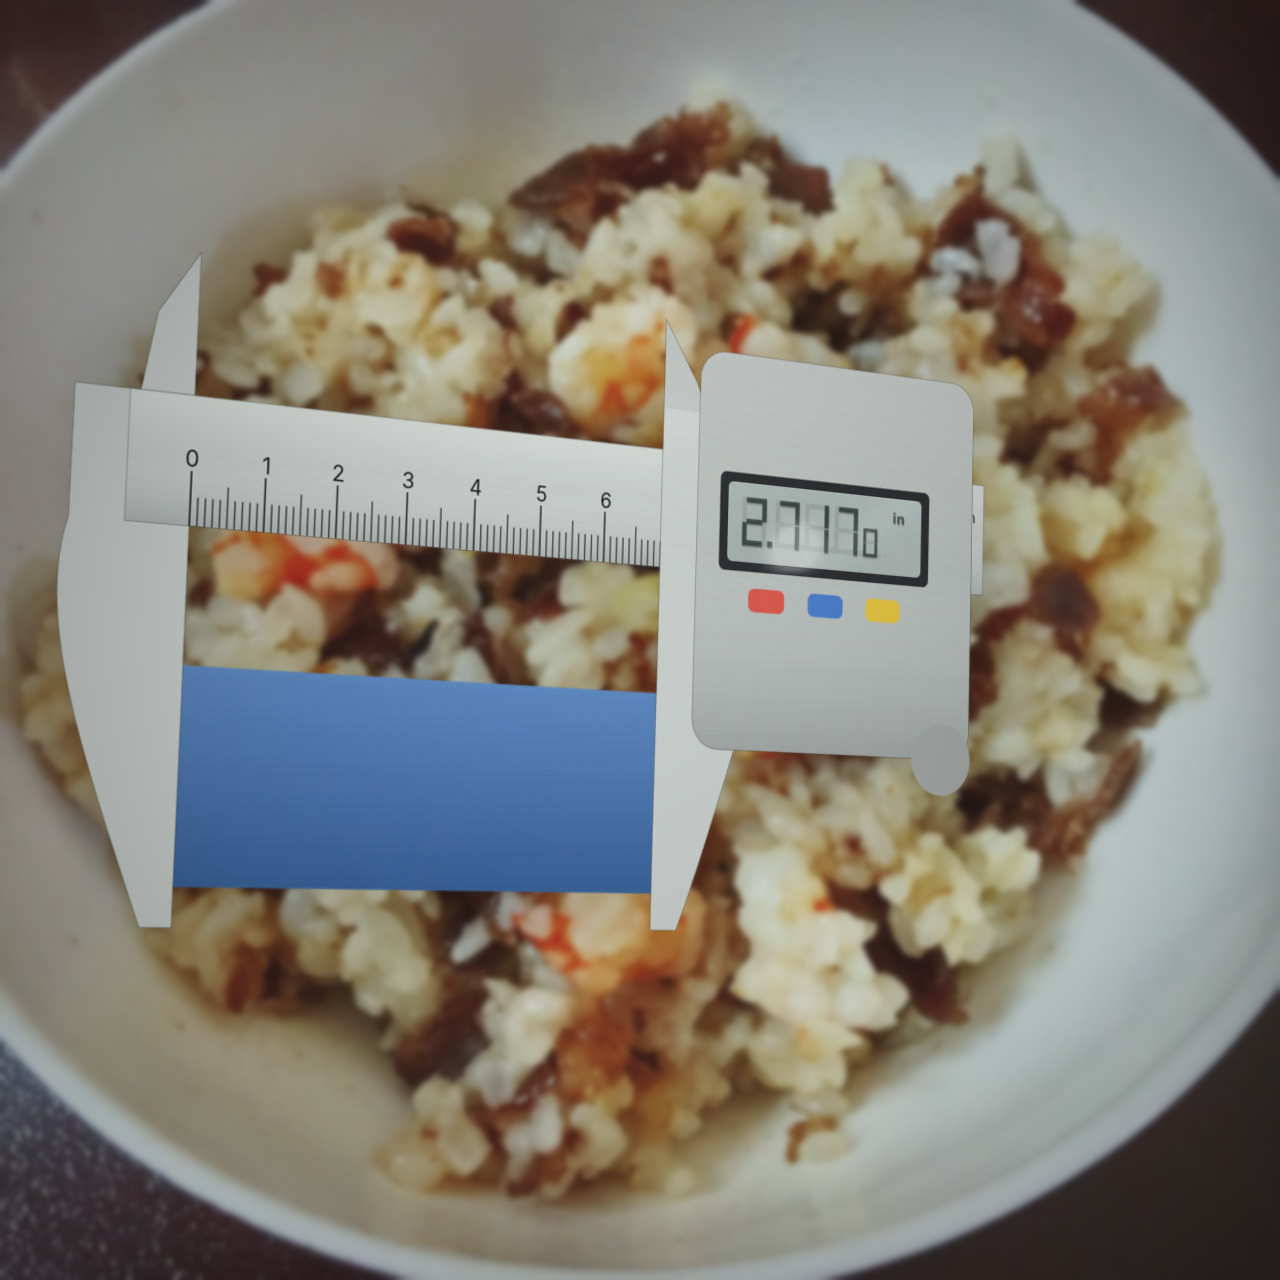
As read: 2.7170 in
